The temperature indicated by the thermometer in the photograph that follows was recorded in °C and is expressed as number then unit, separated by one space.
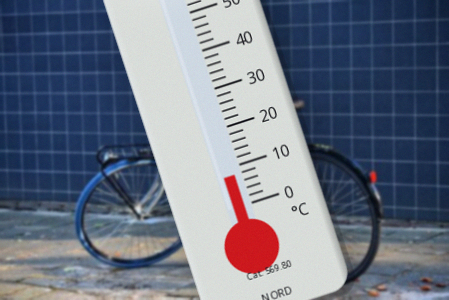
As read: 8 °C
